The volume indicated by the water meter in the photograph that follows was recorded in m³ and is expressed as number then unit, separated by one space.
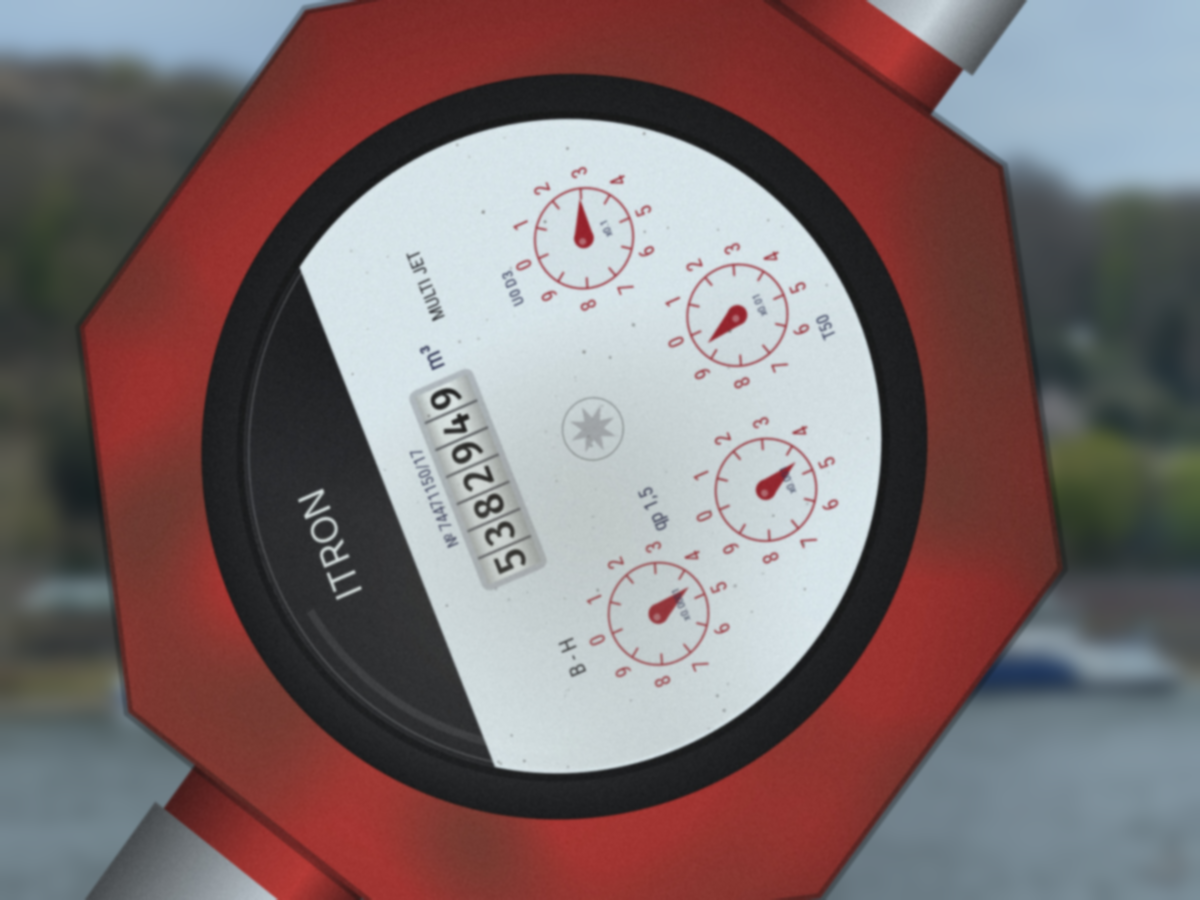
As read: 5382949.2944 m³
